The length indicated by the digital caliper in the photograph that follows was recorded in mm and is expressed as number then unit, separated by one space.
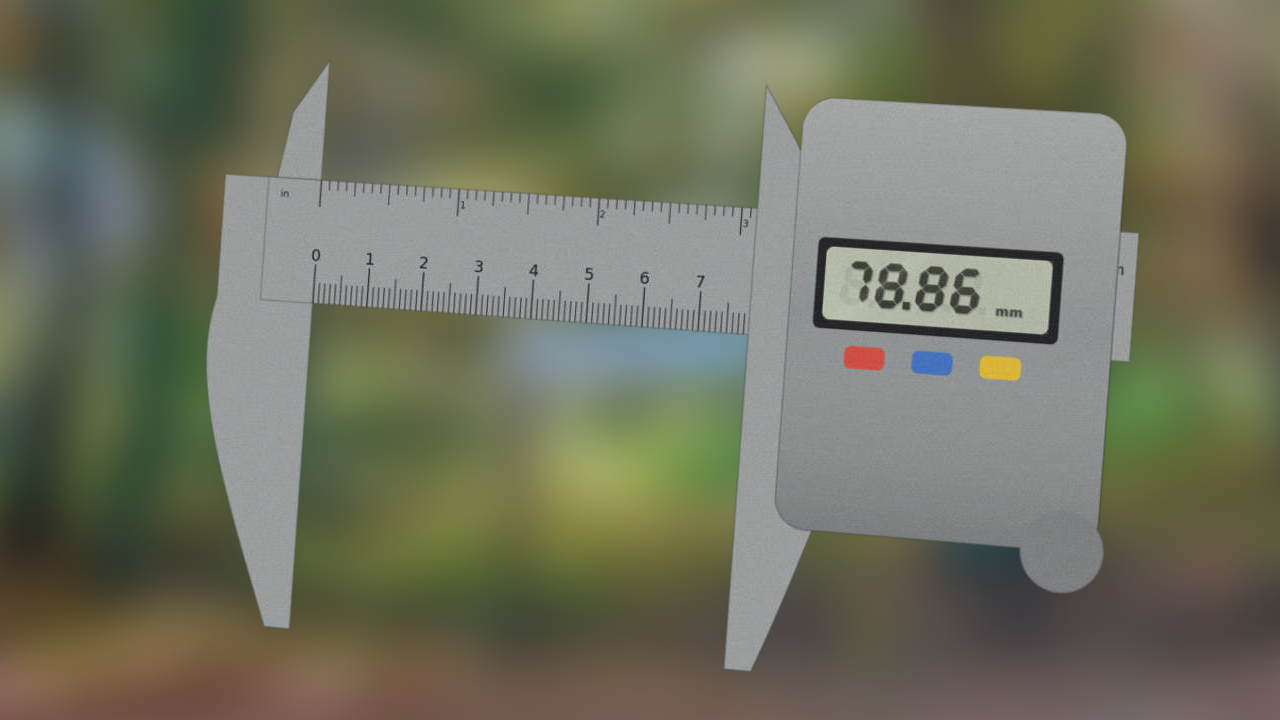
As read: 78.86 mm
